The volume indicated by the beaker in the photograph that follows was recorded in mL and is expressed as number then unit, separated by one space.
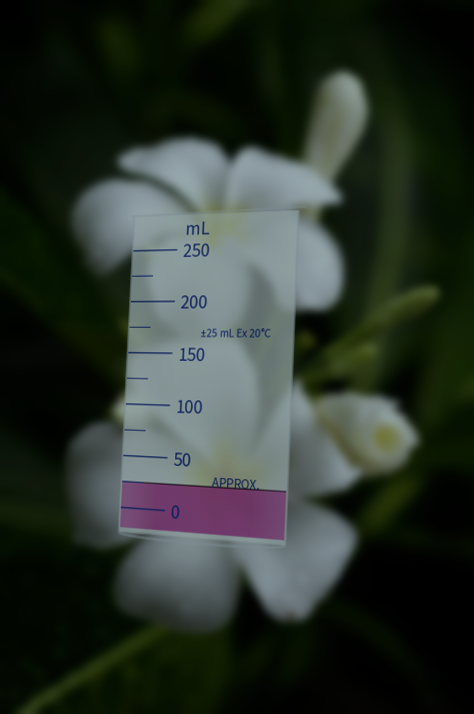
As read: 25 mL
